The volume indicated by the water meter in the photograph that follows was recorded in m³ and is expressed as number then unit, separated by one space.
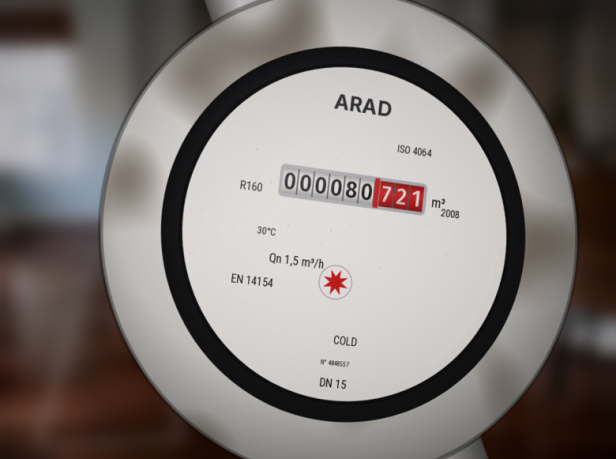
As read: 80.721 m³
